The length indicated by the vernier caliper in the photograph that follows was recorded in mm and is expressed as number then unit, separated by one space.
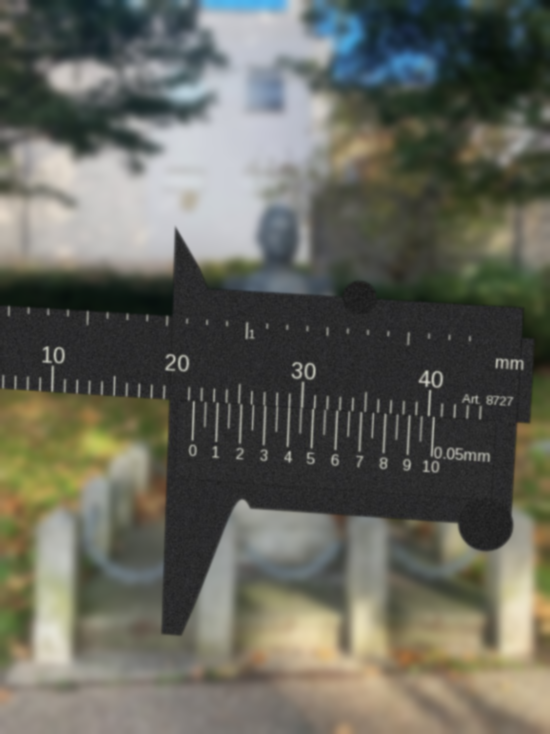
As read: 21.4 mm
